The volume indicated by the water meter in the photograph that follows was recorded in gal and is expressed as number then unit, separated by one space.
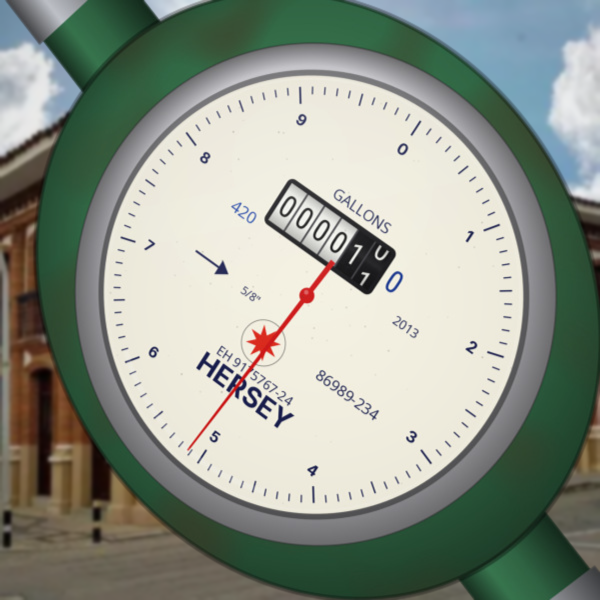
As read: 105.1 gal
